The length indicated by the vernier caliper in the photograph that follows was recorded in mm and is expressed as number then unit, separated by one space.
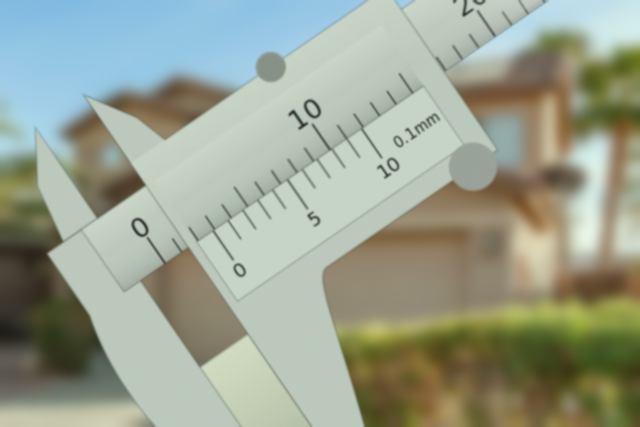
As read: 2.9 mm
